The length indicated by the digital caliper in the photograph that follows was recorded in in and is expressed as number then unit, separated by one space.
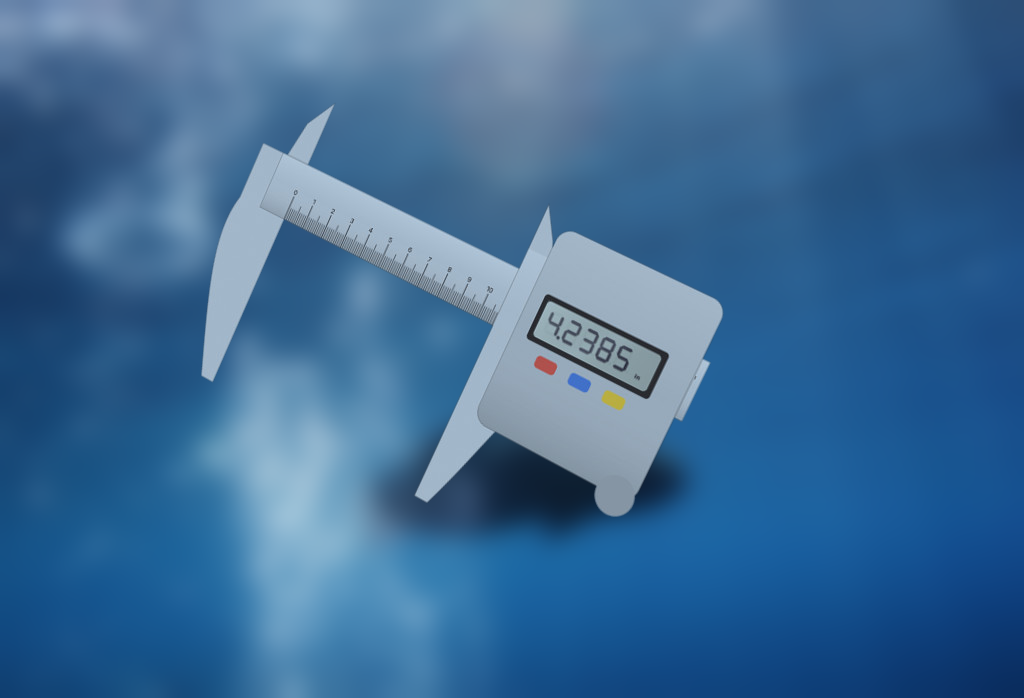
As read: 4.2385 in
